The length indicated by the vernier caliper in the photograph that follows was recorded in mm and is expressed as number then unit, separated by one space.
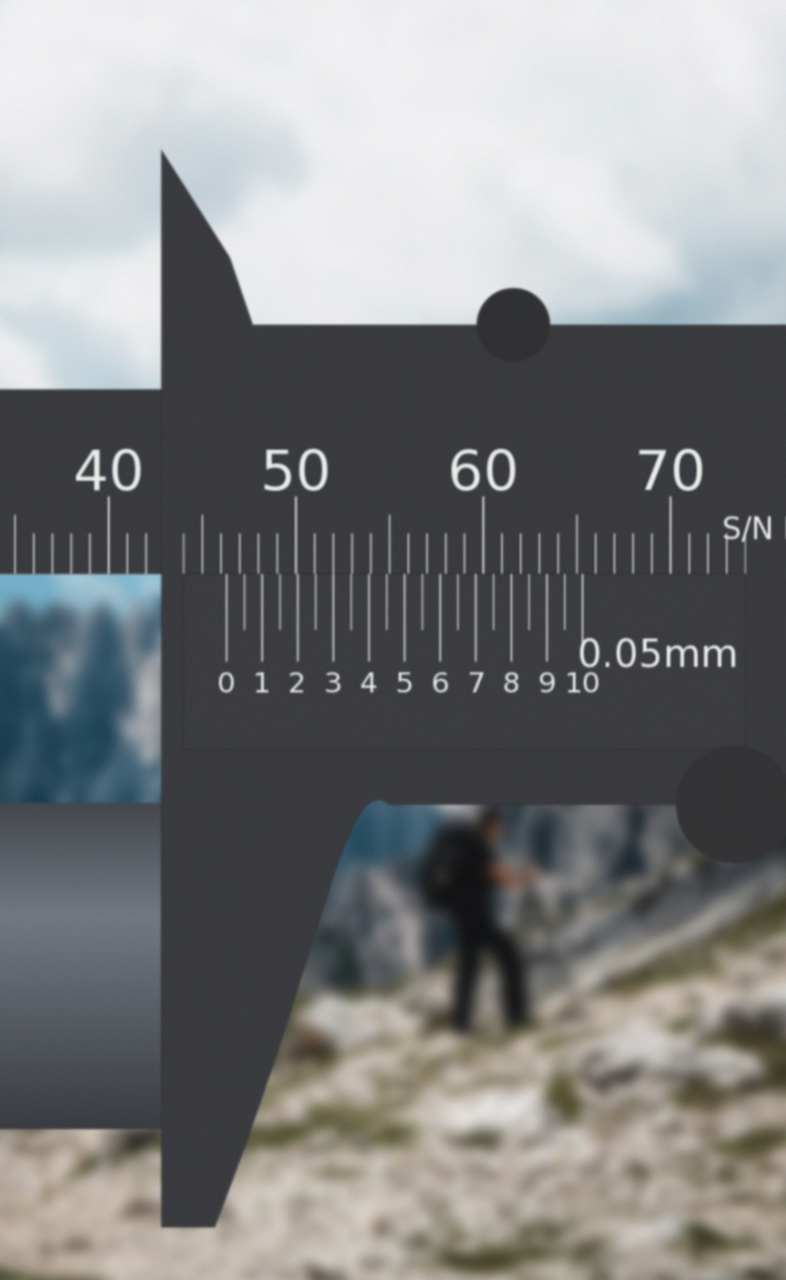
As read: 46.3 mm
